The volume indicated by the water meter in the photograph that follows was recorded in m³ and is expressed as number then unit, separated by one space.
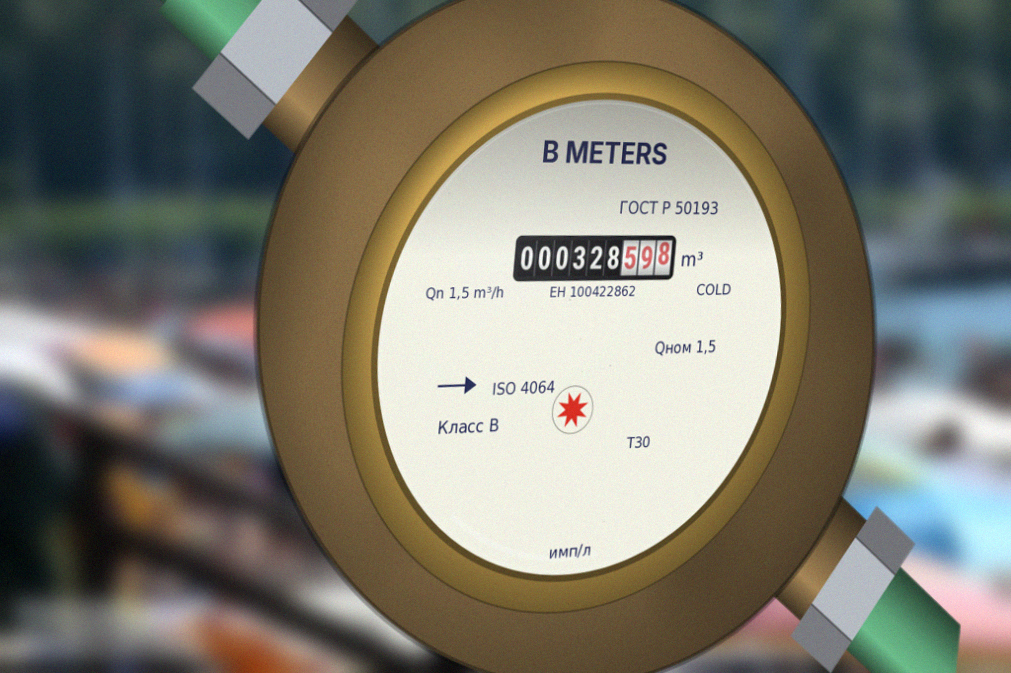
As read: 328.598 m³
